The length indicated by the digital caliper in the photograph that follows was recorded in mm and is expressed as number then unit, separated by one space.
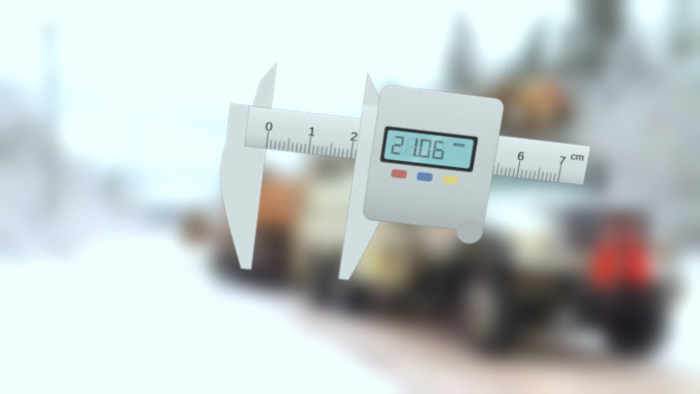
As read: 21.06 mm
